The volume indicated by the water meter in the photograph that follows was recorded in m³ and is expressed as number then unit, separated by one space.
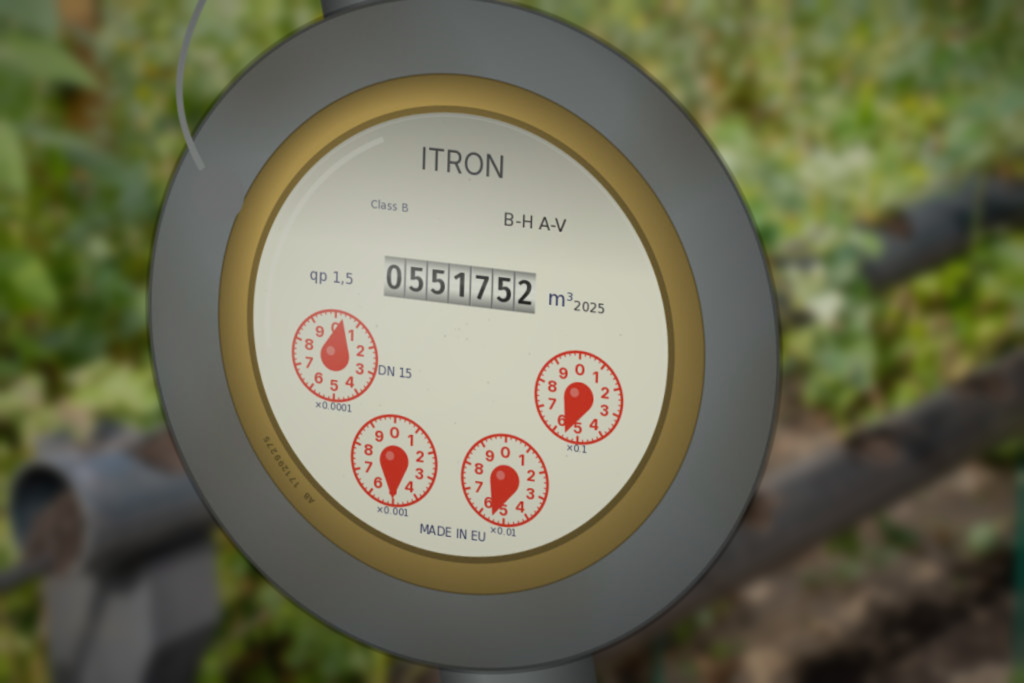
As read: 551752.5550 m³
